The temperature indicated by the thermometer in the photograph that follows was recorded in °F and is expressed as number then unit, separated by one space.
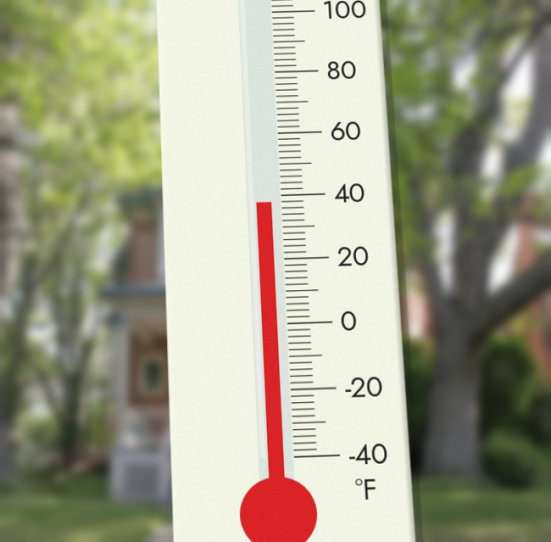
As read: 38 °F
